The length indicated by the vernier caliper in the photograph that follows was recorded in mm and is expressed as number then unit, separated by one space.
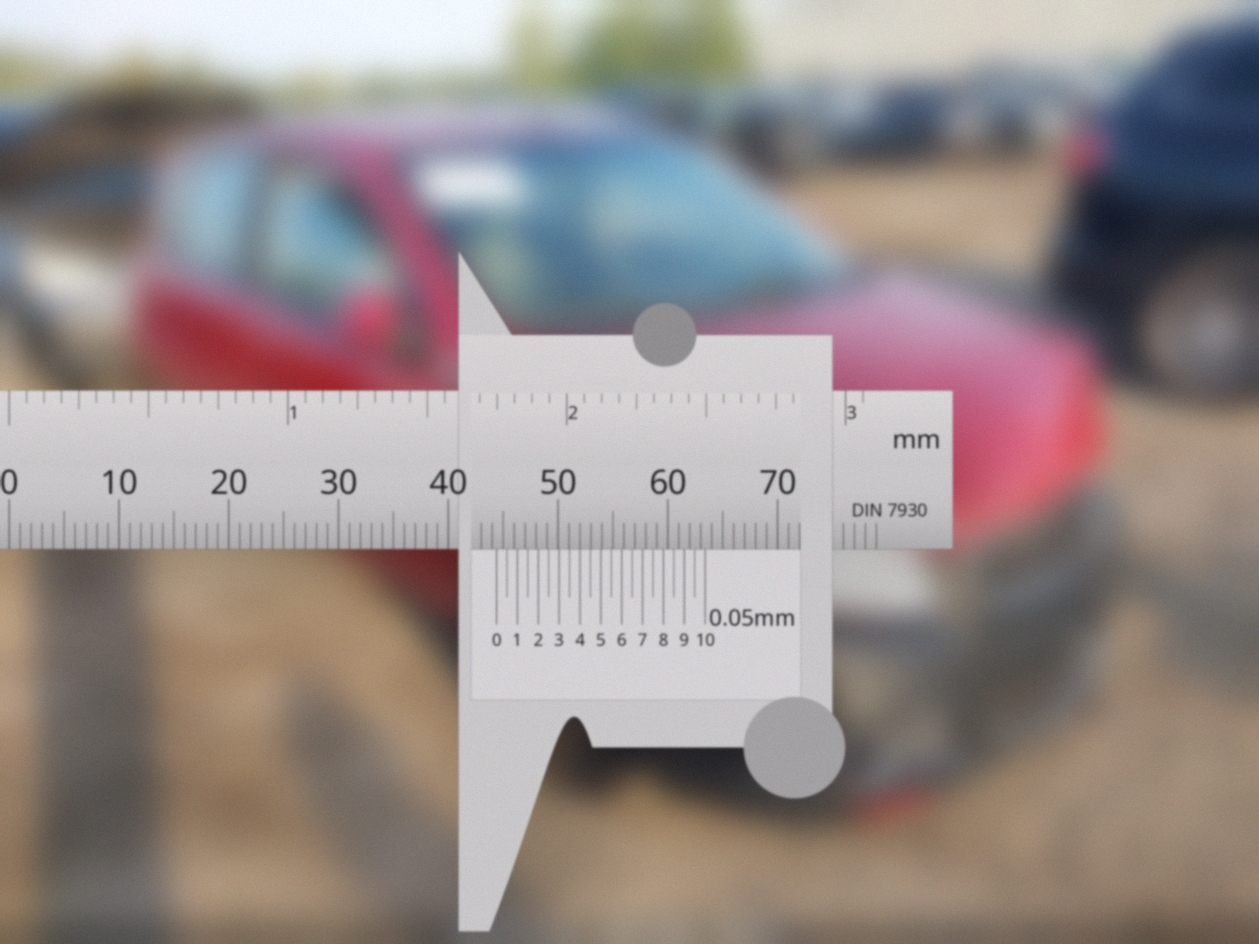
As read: 44.4 mm
